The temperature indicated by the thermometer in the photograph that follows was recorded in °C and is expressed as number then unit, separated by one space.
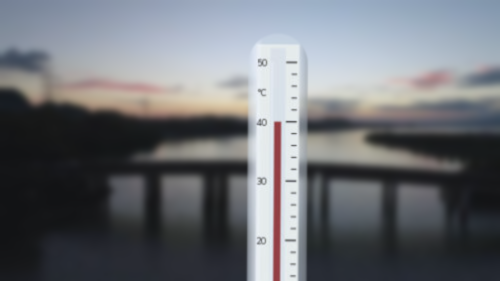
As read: 40 °C
